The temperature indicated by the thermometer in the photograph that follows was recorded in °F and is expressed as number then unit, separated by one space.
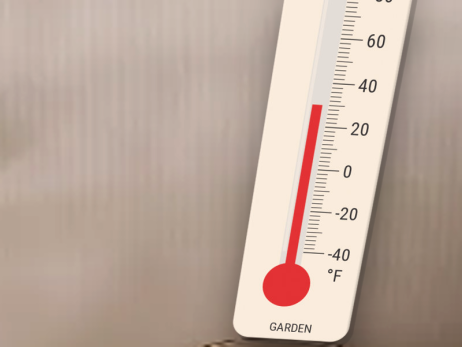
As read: 30 °F
